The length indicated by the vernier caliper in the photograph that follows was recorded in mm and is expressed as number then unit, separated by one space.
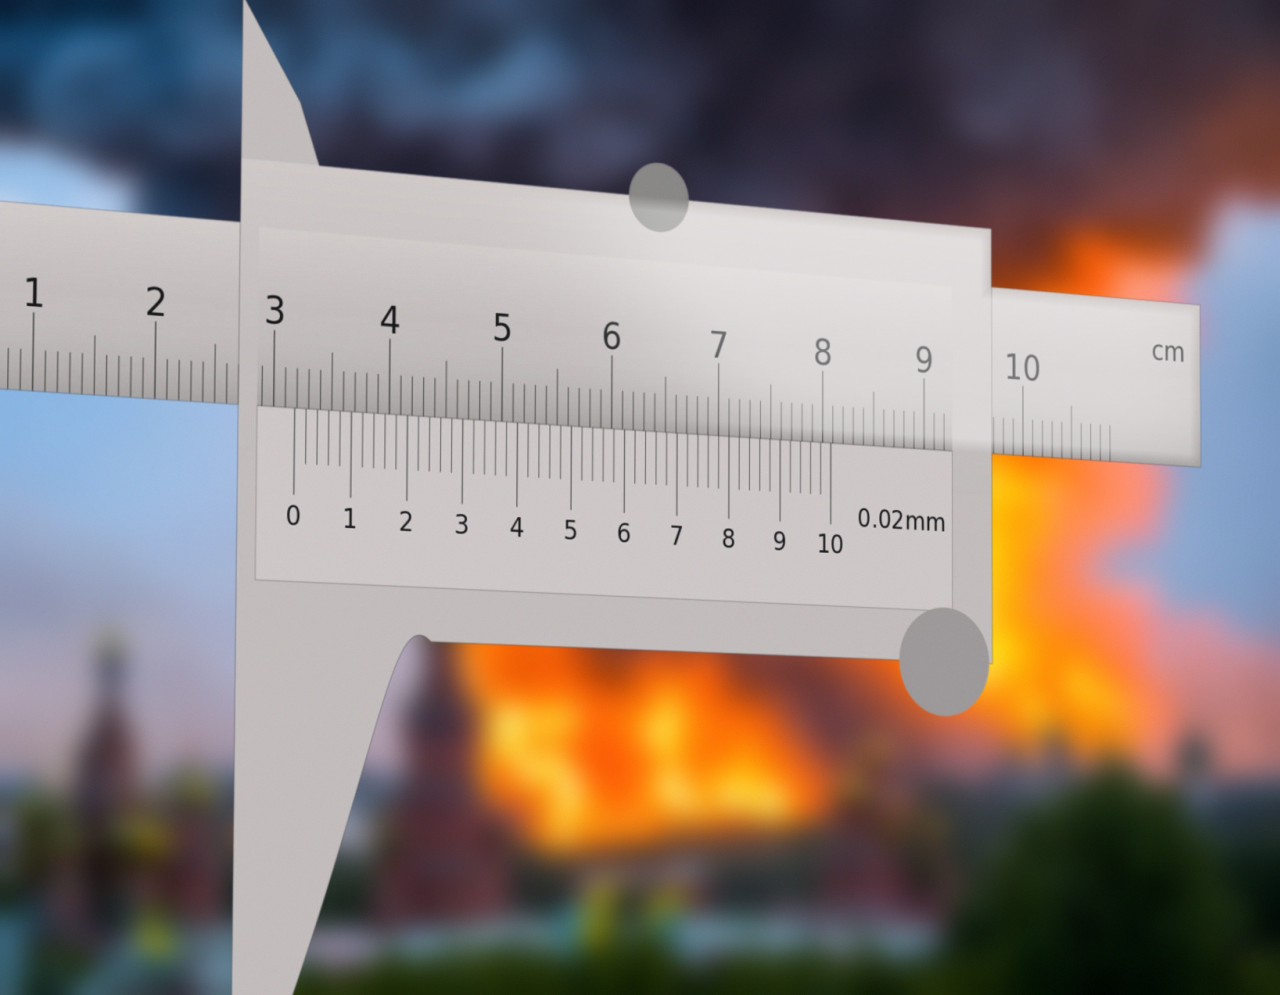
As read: 31.8 mm
